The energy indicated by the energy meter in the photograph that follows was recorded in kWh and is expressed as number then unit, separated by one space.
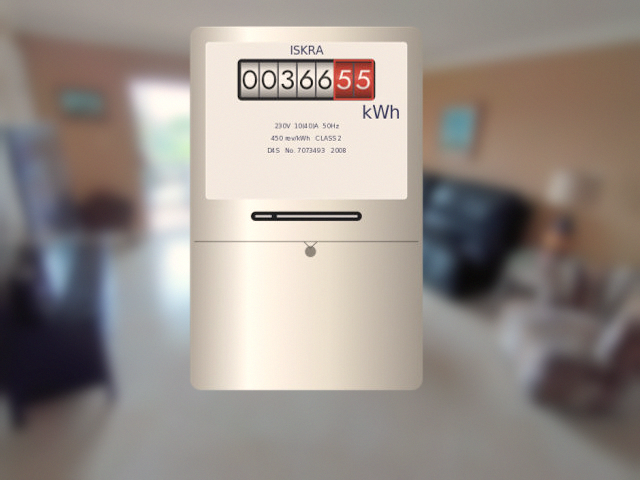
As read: 366.55 kWh
